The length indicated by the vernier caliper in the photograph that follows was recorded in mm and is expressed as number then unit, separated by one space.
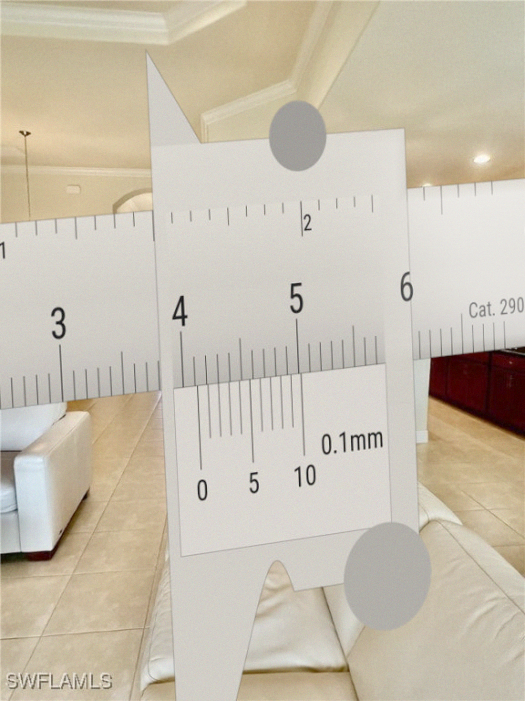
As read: 41.2 mm
